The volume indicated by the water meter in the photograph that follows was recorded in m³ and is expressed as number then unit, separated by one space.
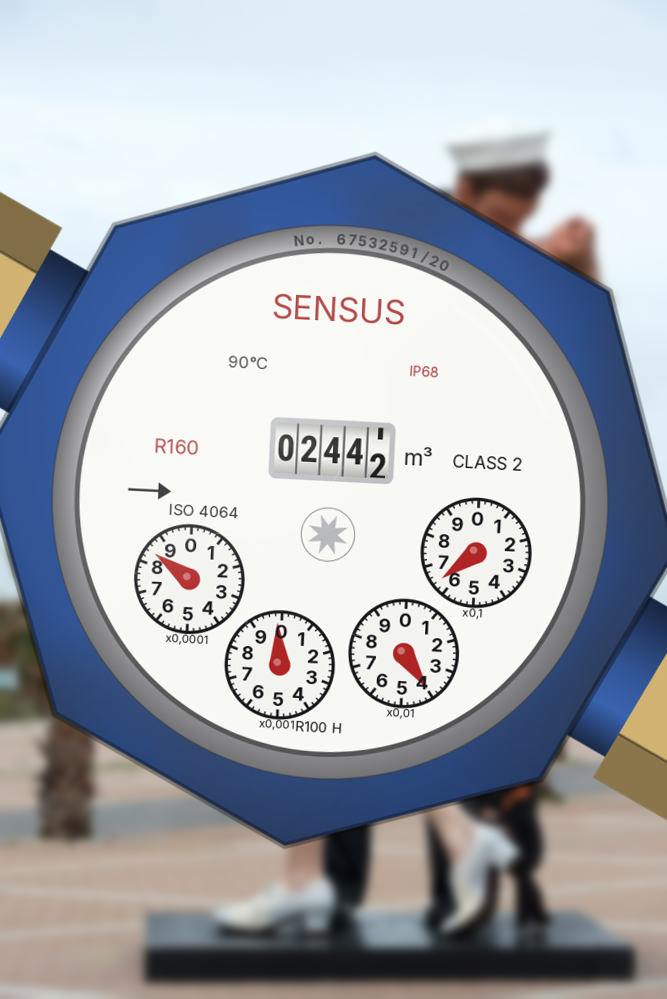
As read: 2441.6398 m³
